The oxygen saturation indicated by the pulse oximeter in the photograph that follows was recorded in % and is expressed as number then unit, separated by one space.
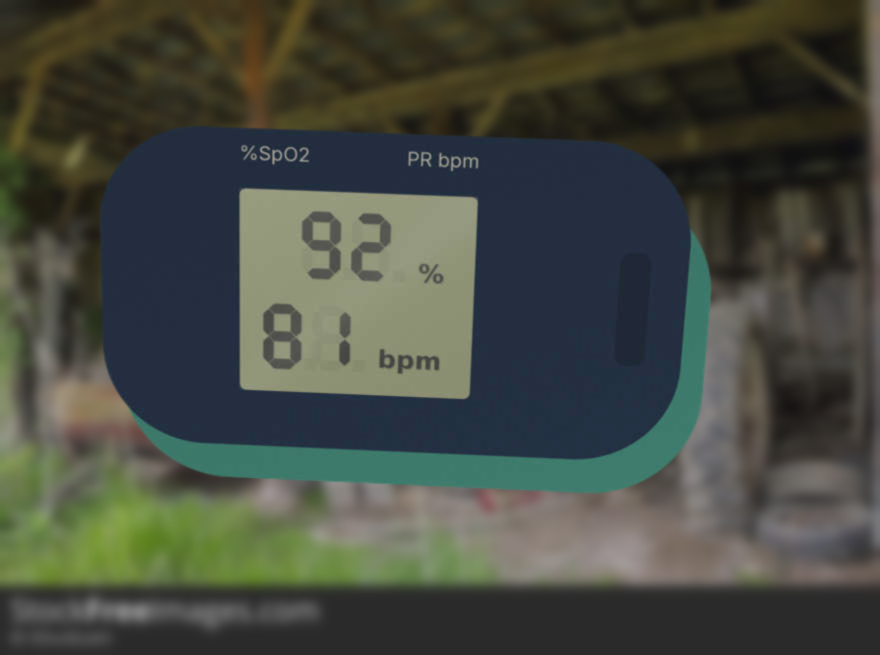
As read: 92 %
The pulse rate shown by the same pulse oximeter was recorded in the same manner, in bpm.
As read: 81 bpm
